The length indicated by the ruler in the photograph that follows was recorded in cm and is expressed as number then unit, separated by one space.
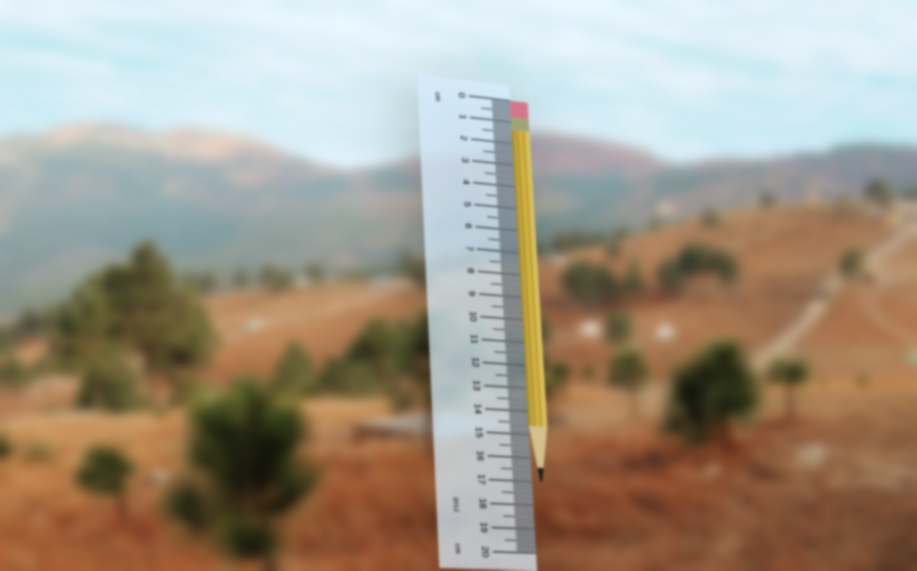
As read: 17 cm
